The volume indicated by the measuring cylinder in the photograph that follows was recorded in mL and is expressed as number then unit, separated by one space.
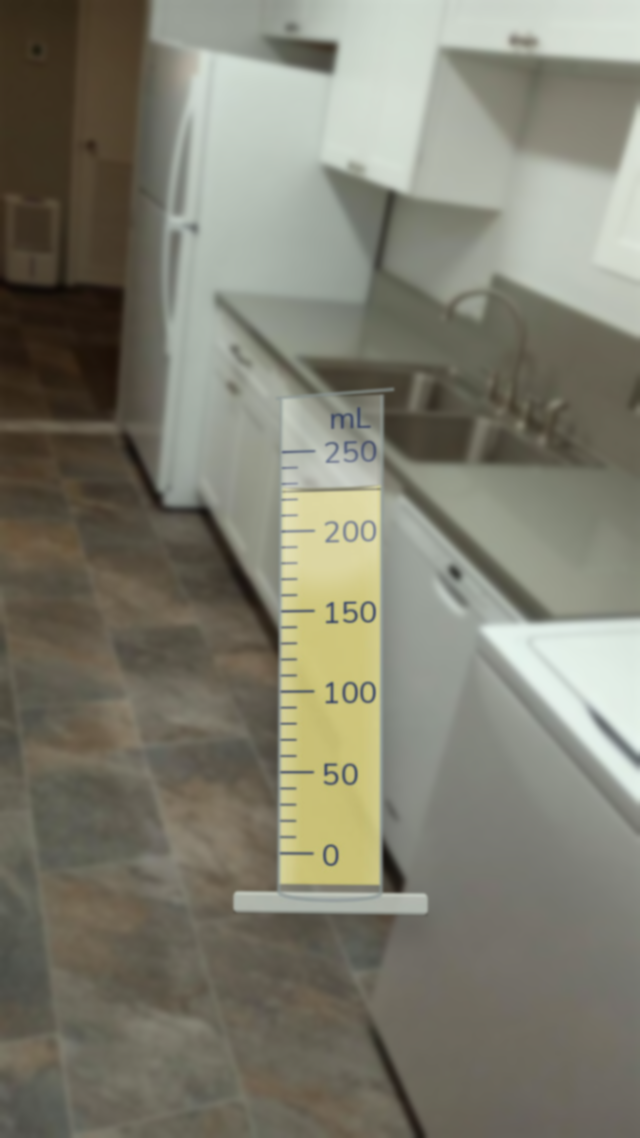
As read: 225 mL
